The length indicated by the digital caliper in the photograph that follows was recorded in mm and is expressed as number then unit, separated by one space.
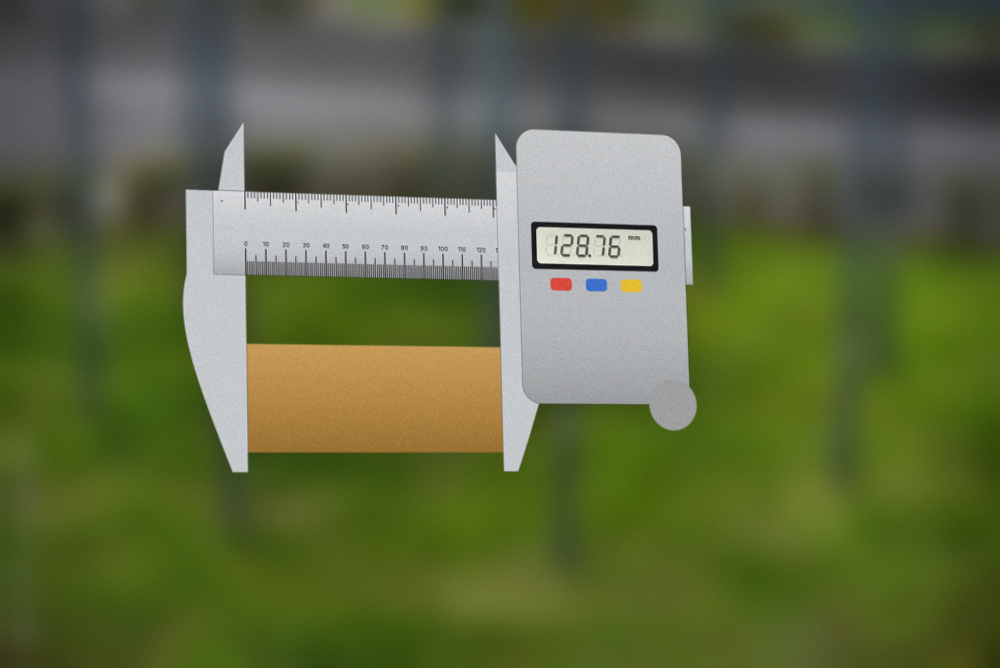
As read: 128.76 mm
